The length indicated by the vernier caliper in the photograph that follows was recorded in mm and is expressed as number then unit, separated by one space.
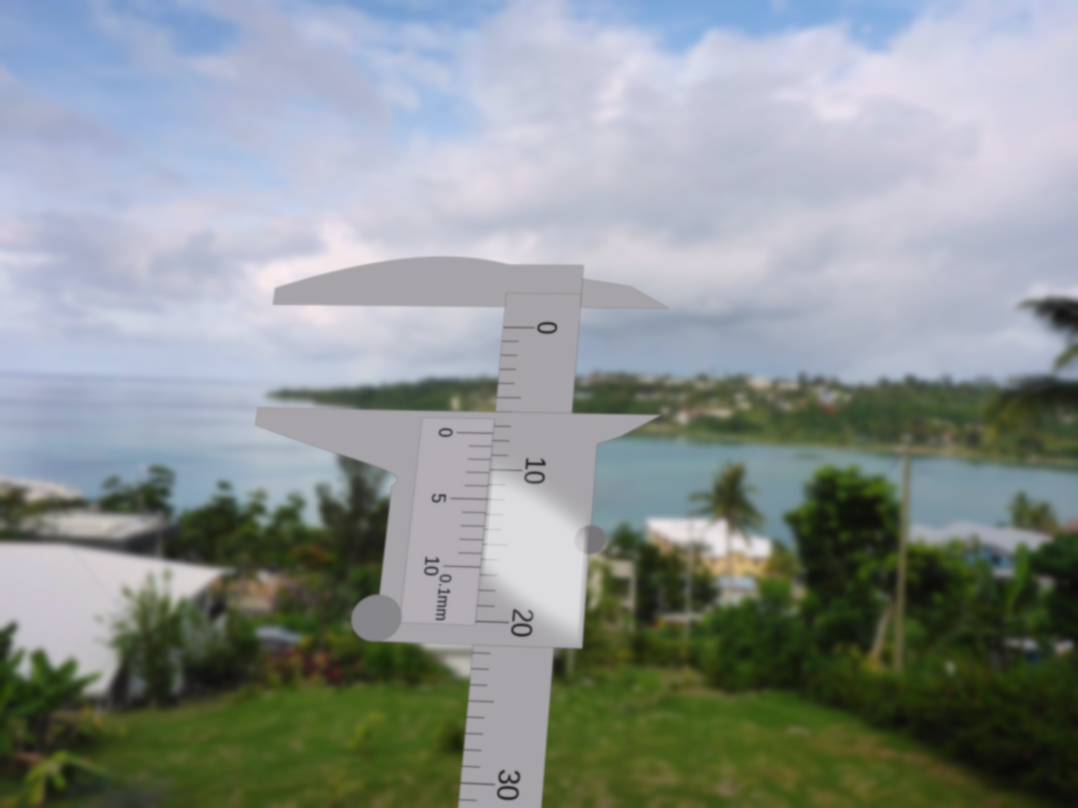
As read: 7.5 mm
